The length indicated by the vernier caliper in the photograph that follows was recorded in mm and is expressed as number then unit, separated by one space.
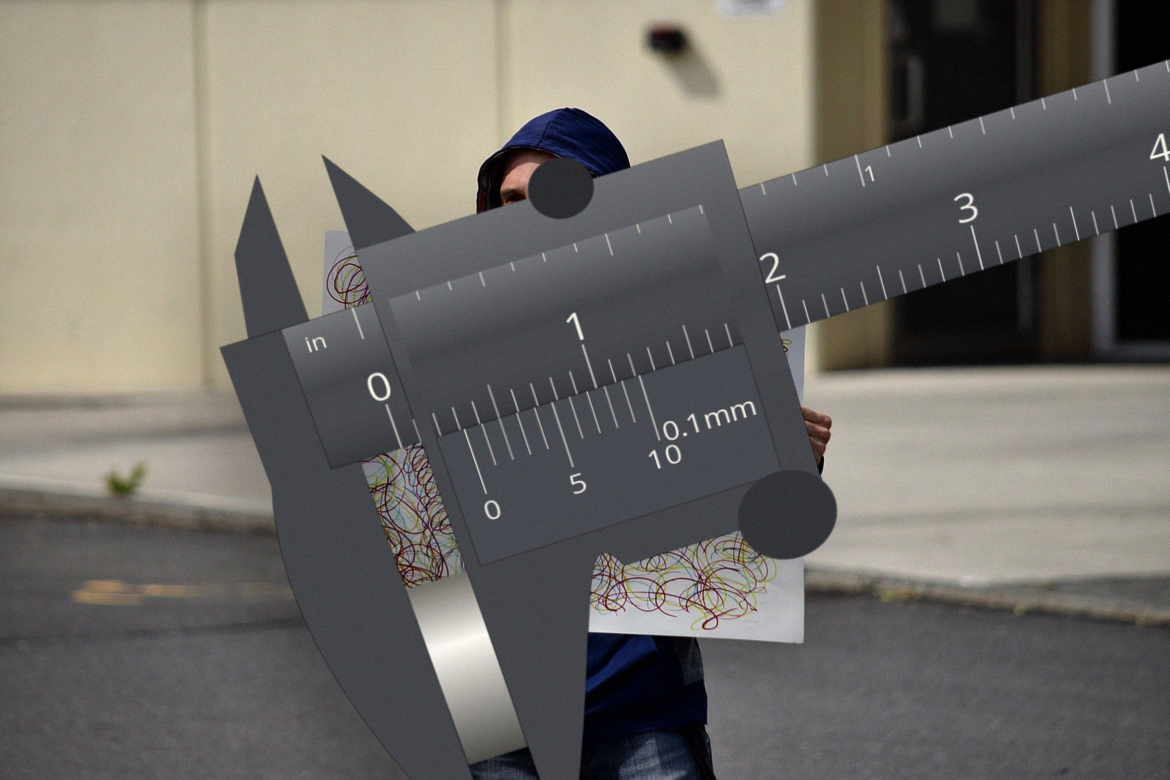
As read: 3.2 mm
